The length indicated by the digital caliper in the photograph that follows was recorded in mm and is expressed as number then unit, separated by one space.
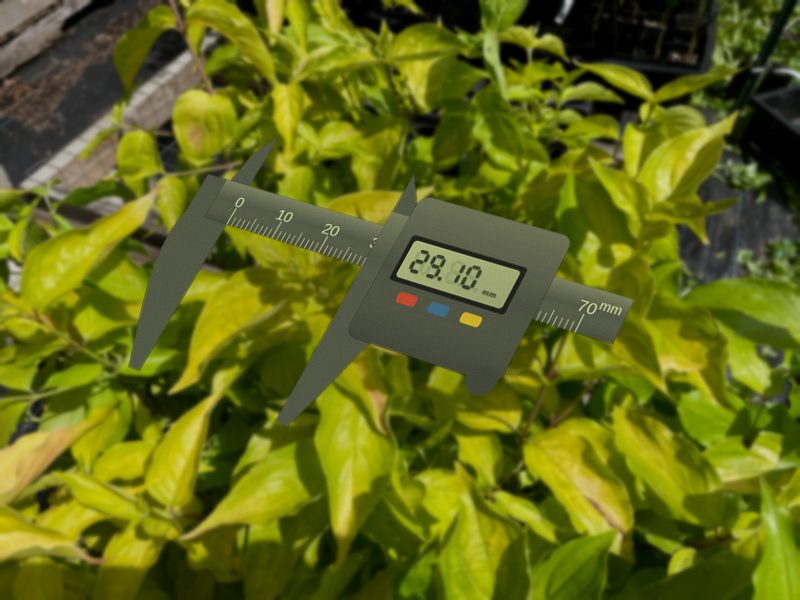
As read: 29.10 mm
